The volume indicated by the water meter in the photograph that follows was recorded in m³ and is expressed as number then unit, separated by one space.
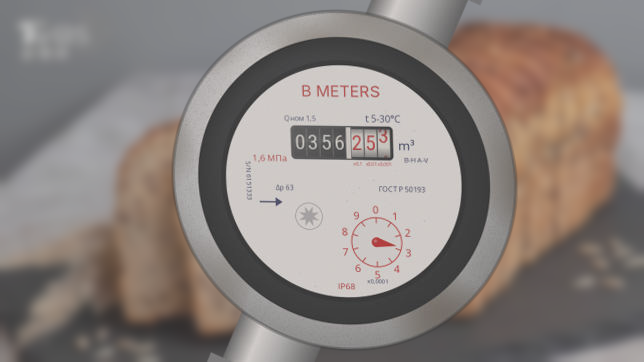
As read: 356.2532 m³
